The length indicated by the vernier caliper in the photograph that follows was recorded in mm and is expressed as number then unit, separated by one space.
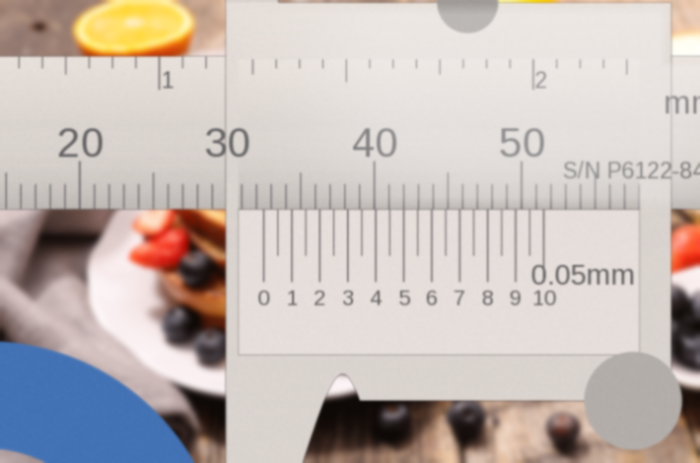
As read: 32.5 mm
